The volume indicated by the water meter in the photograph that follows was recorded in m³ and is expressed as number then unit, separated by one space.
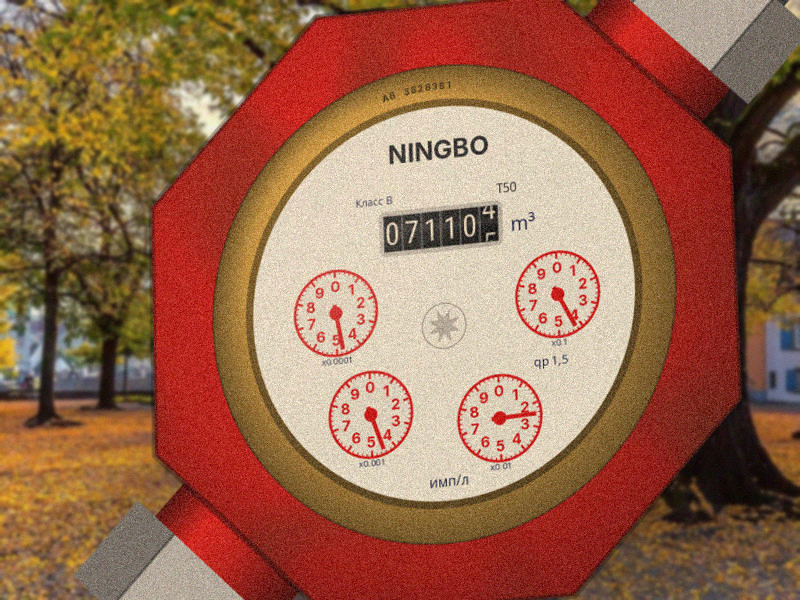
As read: 71104.4244 m³
